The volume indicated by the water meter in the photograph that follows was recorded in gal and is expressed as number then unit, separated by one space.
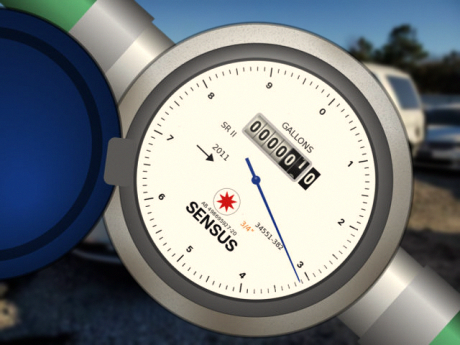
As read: 13.1 gal
